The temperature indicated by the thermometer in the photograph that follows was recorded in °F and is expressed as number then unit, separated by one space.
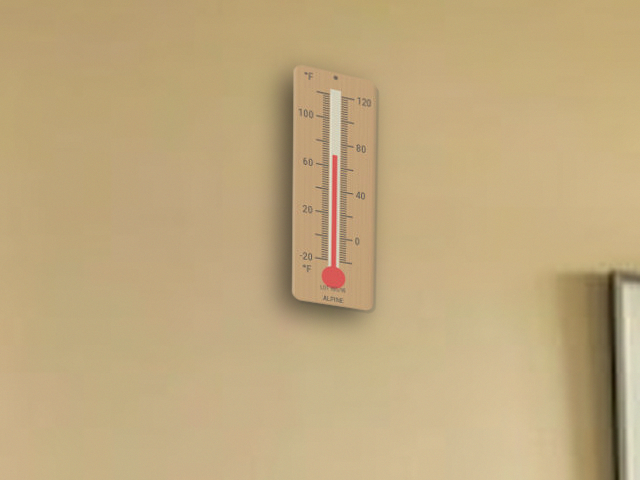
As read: 70 °F
